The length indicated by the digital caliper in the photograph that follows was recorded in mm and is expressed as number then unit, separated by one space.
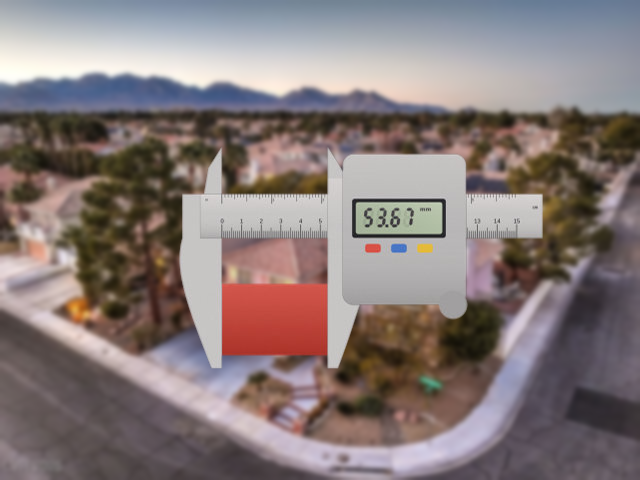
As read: 53.67 mm
